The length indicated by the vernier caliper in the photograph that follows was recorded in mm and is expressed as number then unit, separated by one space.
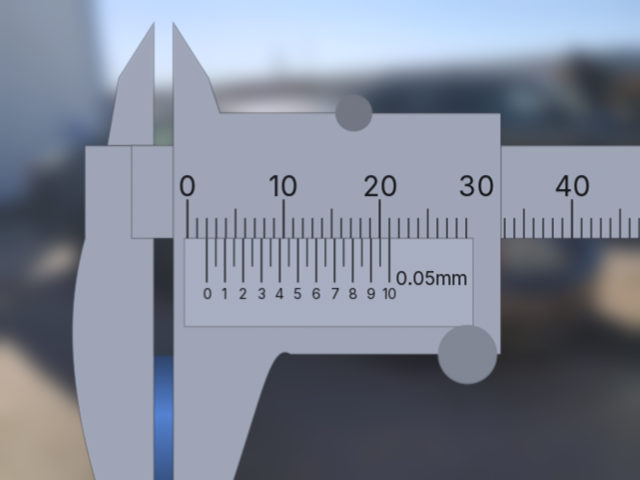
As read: 2.0 mm
